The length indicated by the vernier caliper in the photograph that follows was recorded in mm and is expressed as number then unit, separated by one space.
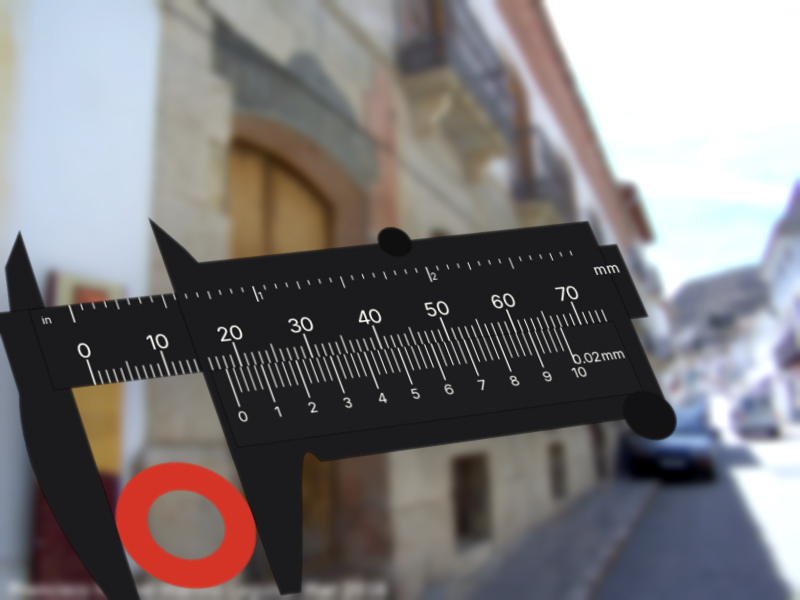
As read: 17.8 mm
